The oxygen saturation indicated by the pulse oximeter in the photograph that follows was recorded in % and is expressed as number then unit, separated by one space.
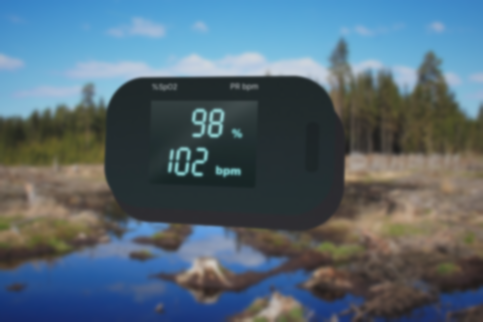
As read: 98 %
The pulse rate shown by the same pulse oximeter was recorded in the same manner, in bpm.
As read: 102 bpm
